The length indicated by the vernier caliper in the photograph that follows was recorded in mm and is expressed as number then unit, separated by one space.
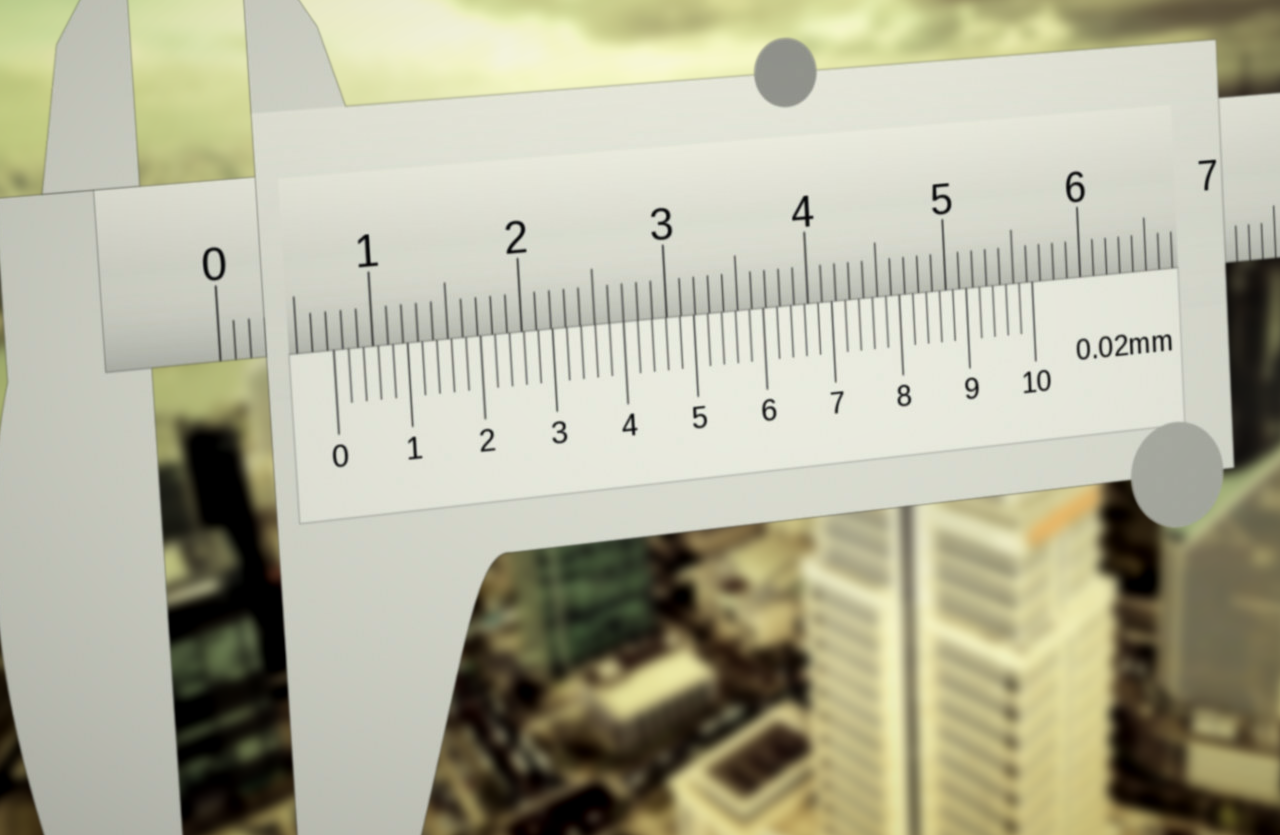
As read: 7.4 mm
